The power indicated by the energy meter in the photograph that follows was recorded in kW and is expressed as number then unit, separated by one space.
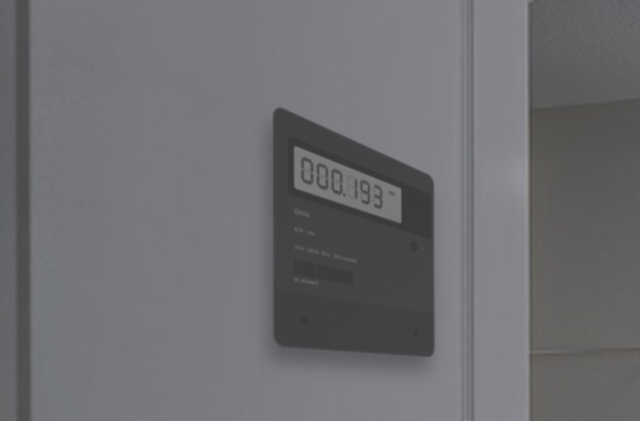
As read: 0.193 kW
